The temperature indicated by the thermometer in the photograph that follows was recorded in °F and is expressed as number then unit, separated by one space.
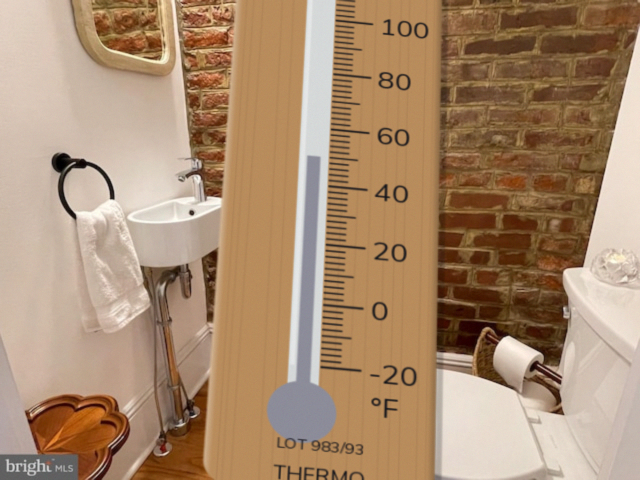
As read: 50 °F
